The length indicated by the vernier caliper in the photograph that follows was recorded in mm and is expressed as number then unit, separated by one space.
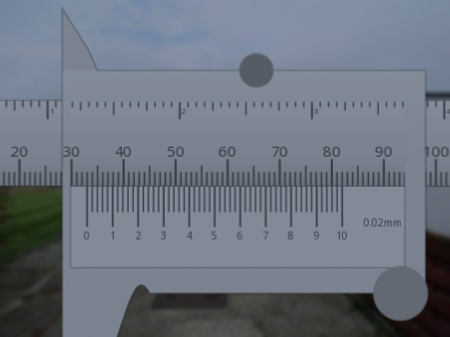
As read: 33.0 mm
